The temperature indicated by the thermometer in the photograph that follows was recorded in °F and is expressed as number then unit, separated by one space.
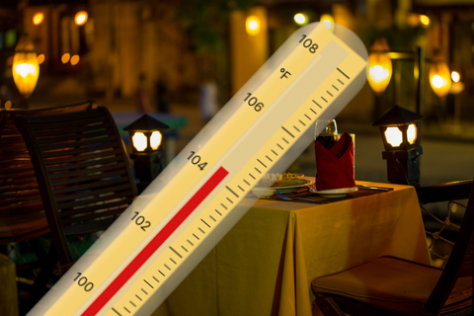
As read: 104.3 °F
